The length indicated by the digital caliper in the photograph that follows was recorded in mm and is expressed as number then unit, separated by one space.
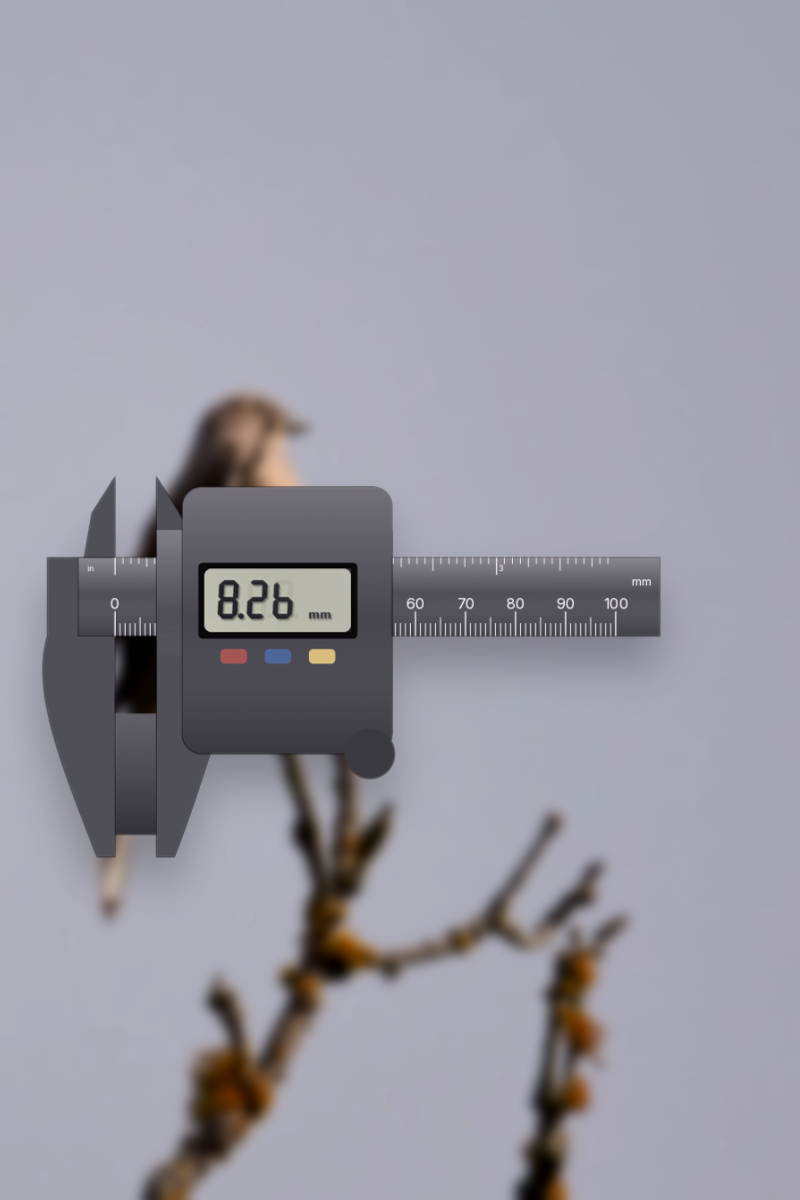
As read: 8.26 mm
